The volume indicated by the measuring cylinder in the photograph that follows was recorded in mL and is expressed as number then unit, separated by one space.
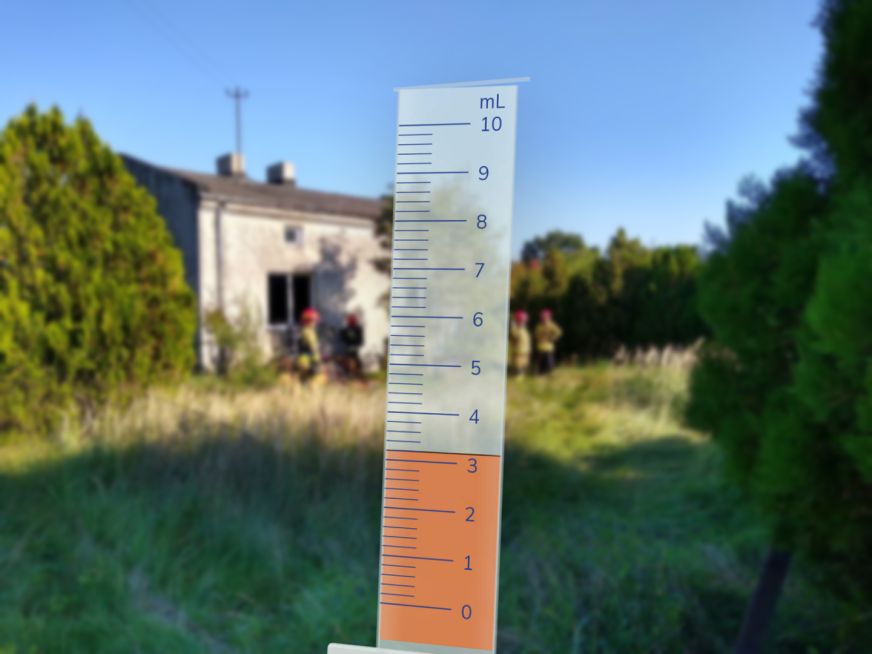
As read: 3.2 mL
